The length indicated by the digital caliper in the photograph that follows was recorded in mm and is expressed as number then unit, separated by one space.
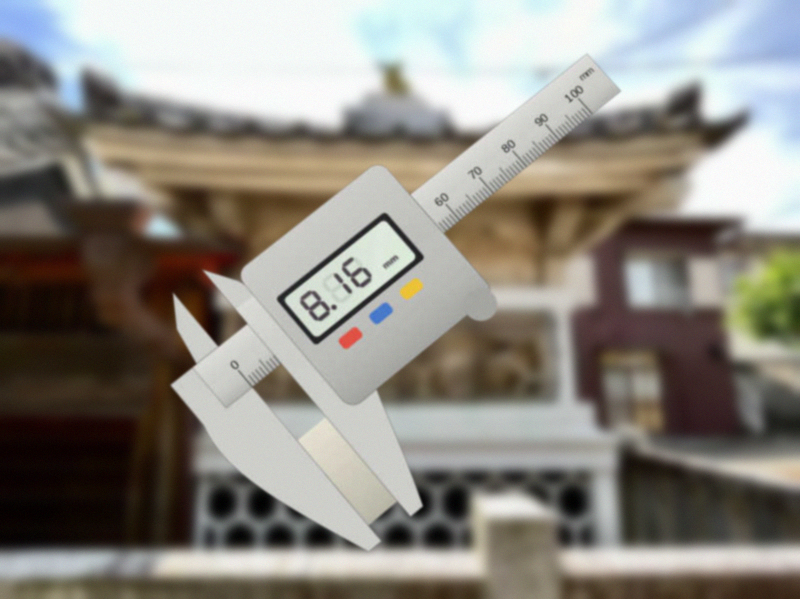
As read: 8.16 mm
